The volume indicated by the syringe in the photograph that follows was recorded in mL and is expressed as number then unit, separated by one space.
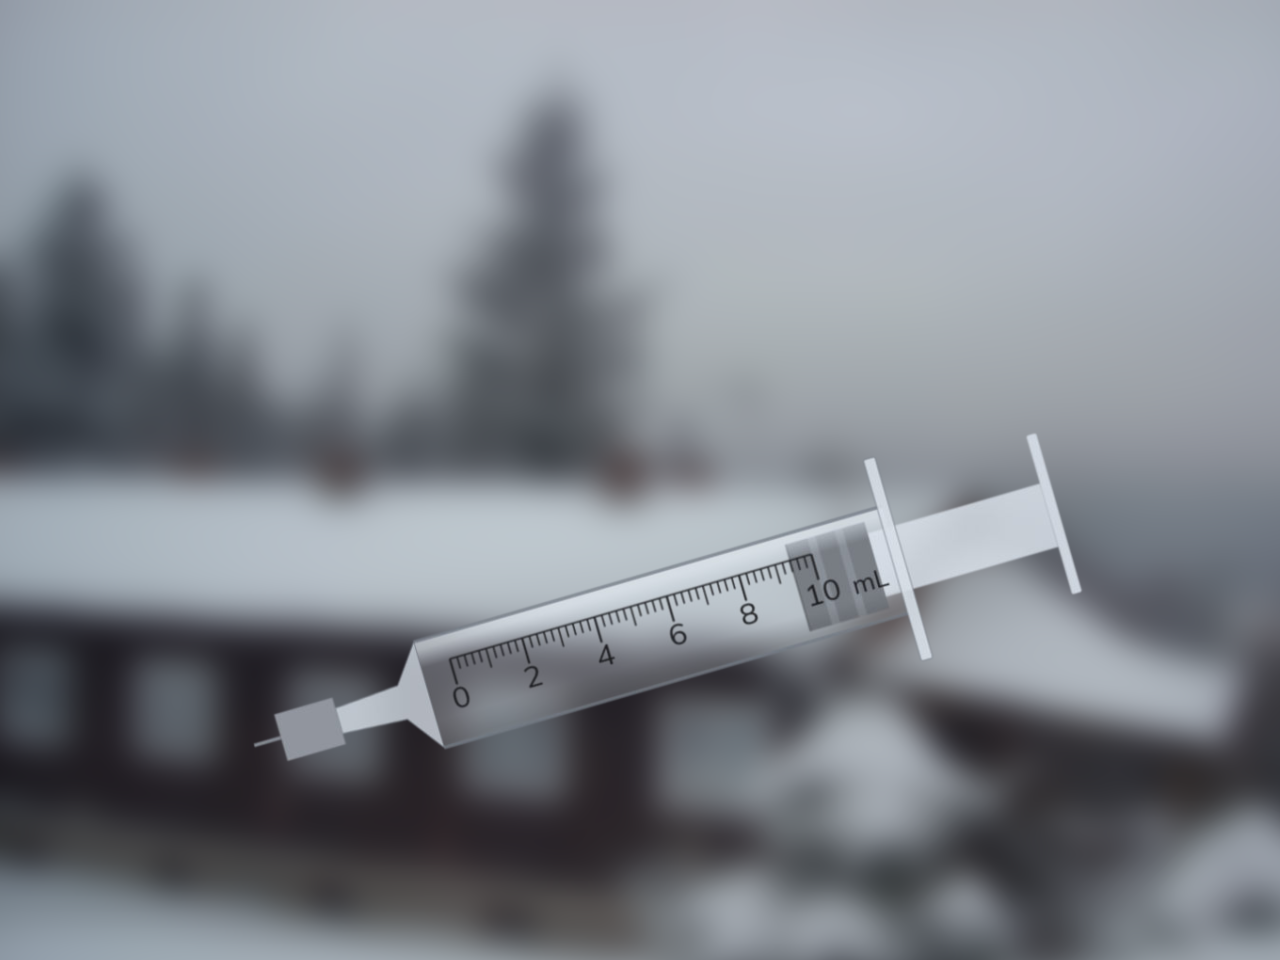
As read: 9.4 mL
